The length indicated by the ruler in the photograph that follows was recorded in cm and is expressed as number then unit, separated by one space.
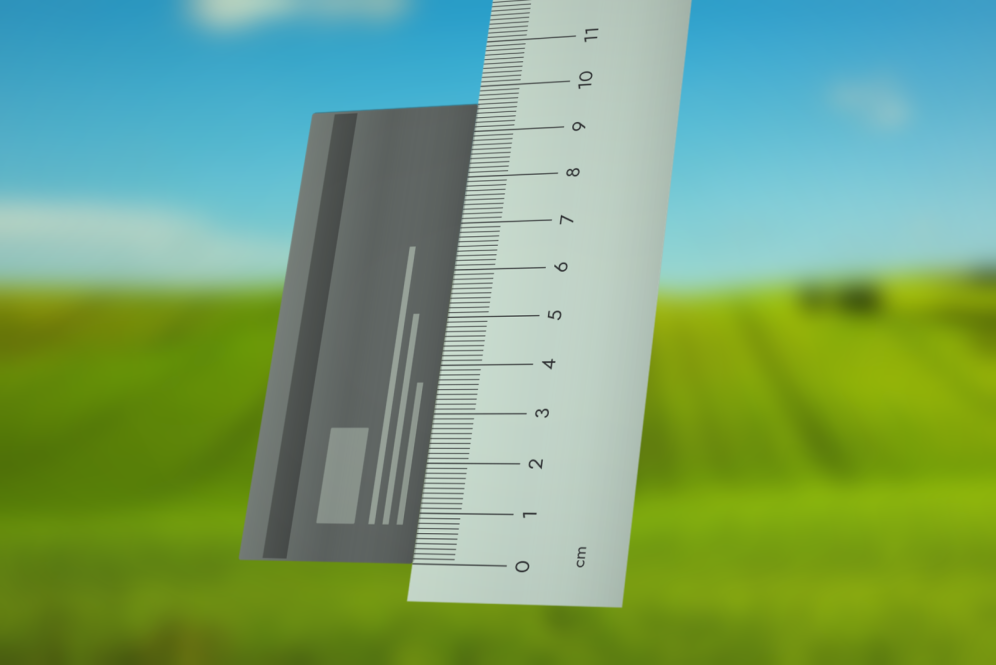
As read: 9.6 cm
